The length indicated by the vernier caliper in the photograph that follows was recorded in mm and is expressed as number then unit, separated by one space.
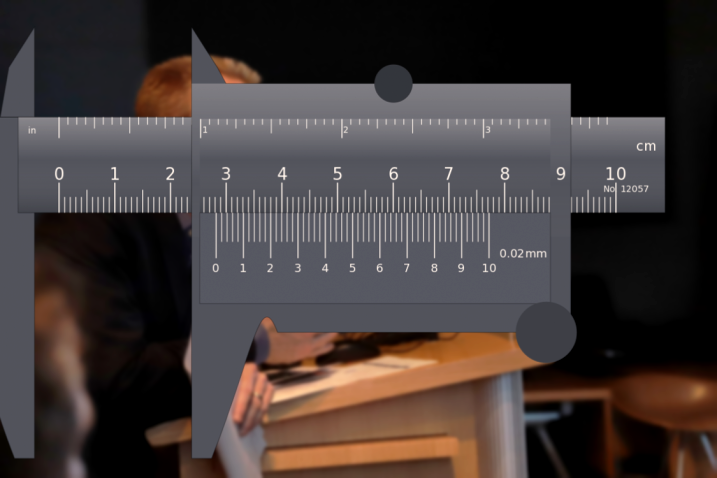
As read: 28.2 mm
